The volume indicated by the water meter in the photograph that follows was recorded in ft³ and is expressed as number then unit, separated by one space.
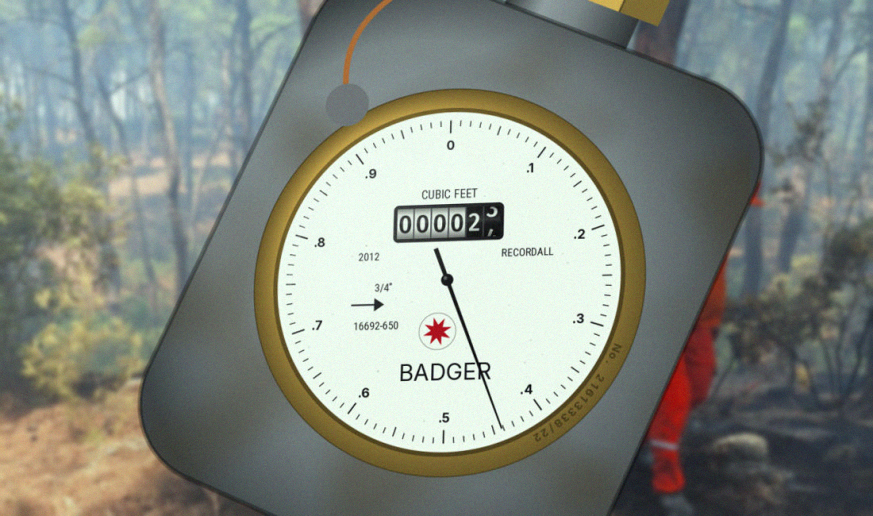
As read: 23.44 ft³
